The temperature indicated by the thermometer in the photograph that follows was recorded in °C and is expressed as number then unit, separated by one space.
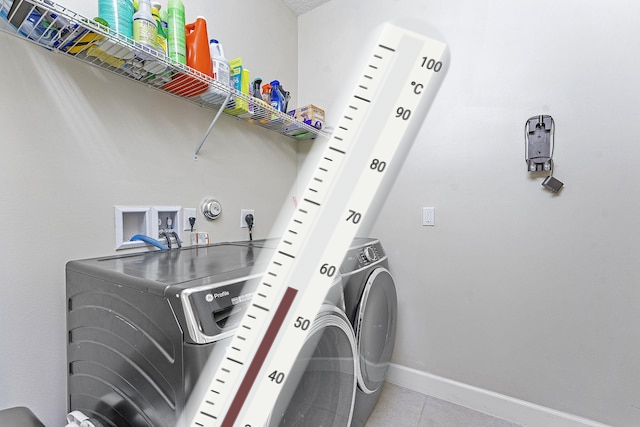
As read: 55 °C
